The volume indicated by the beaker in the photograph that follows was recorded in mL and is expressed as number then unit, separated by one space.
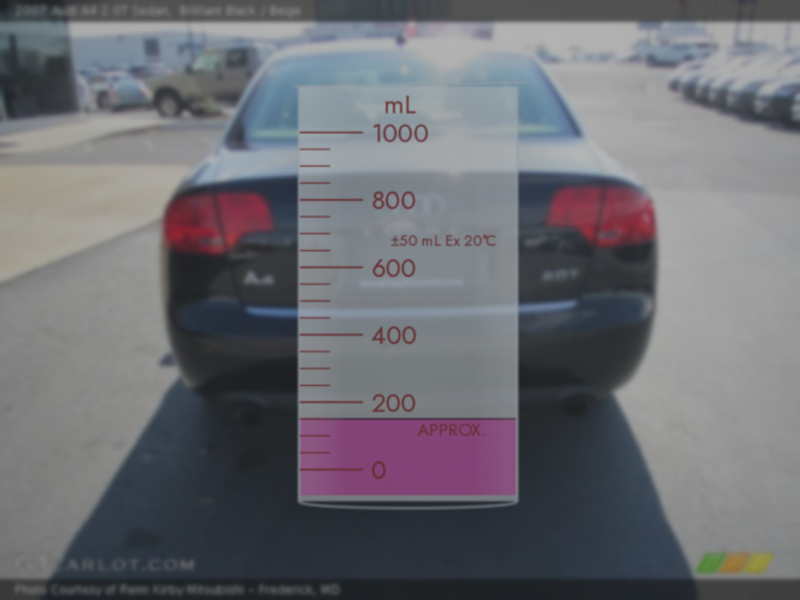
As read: 150 mL
